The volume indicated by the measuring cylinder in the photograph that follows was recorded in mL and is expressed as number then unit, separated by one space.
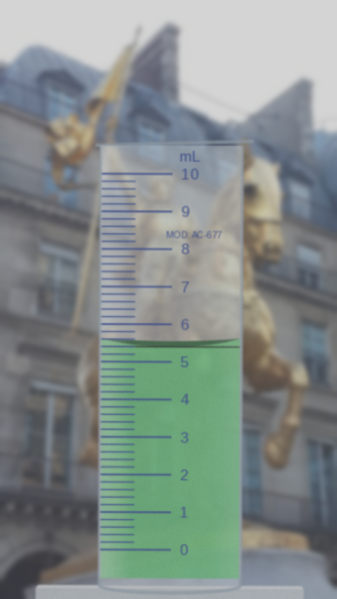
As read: 5.4 mL
